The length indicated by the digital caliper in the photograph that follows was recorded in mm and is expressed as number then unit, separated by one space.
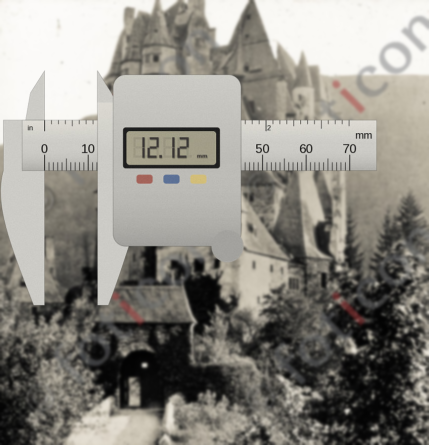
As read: 12.12 mm
